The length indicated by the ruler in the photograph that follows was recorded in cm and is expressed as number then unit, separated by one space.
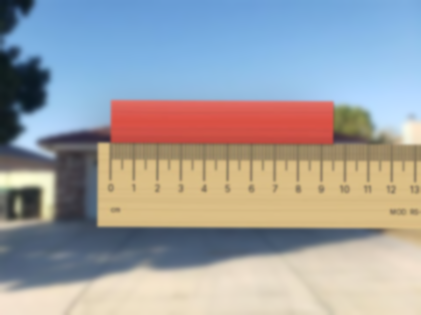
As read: 9.5 cm
